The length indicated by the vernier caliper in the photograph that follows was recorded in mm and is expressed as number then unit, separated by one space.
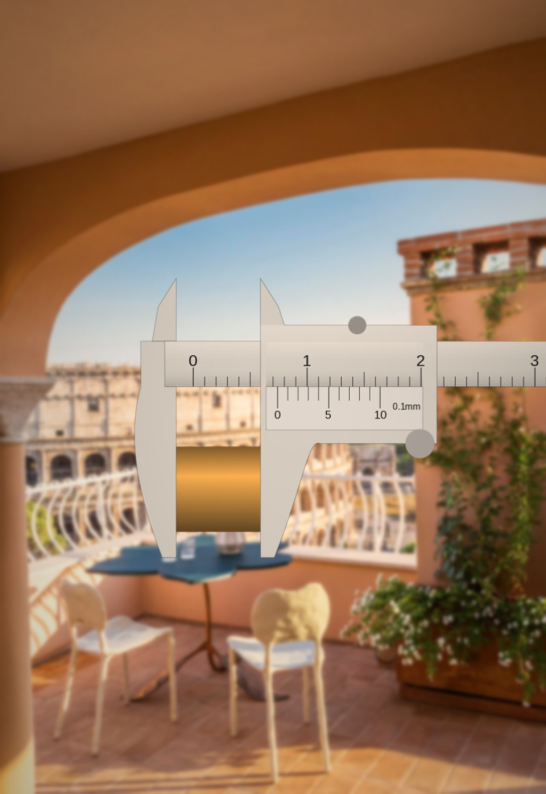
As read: 7.4 mm
